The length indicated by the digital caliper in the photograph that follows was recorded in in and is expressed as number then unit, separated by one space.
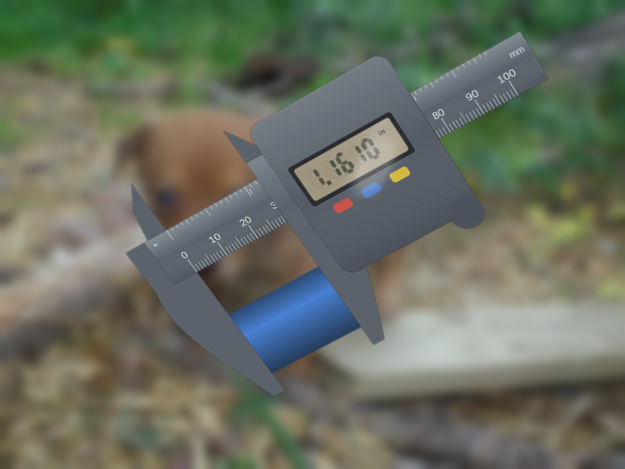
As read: 1.1610 in
